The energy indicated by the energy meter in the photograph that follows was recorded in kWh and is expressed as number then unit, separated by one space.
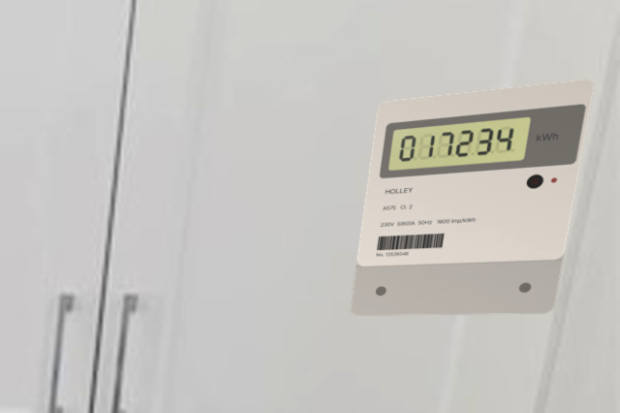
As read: 17234 kWh
